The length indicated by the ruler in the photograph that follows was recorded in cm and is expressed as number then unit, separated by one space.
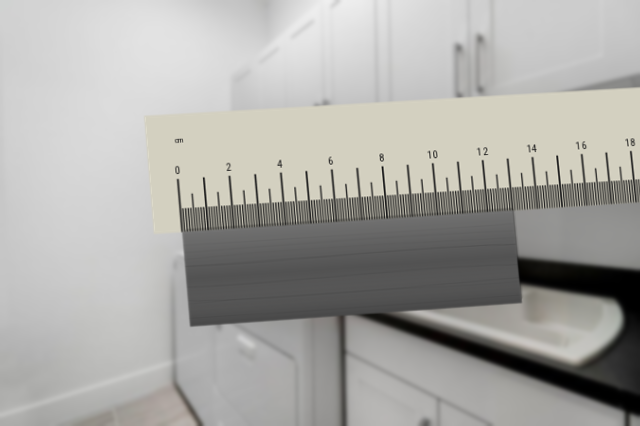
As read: 13 cm
